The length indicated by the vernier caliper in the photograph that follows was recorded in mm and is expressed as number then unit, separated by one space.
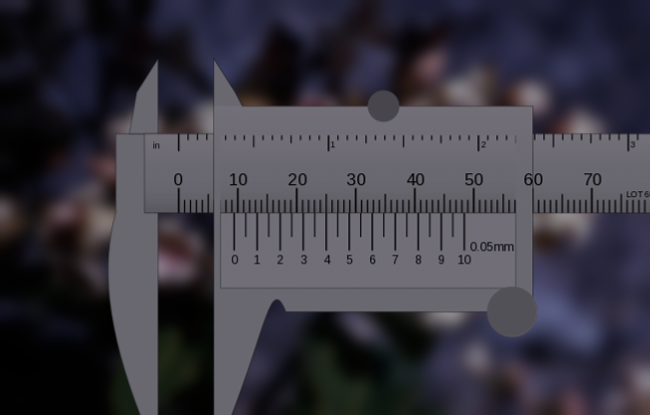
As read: 9.4 mm
